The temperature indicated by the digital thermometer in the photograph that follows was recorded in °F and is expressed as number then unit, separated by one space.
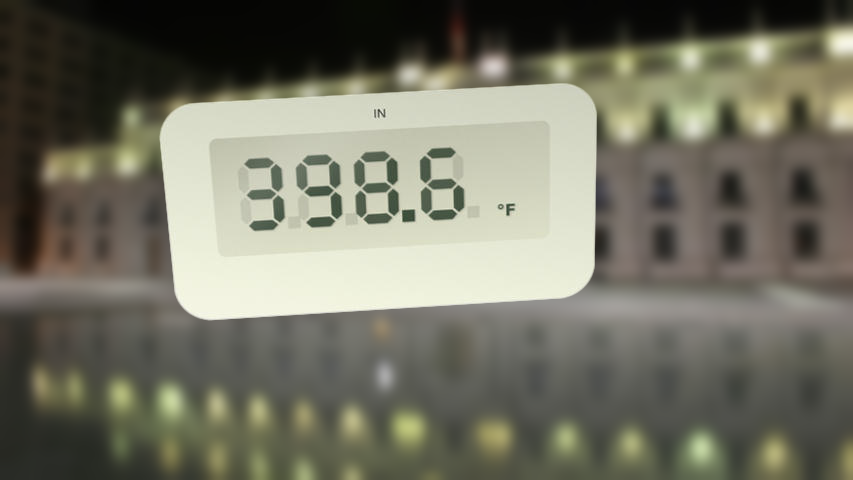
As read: 398.6 °F
